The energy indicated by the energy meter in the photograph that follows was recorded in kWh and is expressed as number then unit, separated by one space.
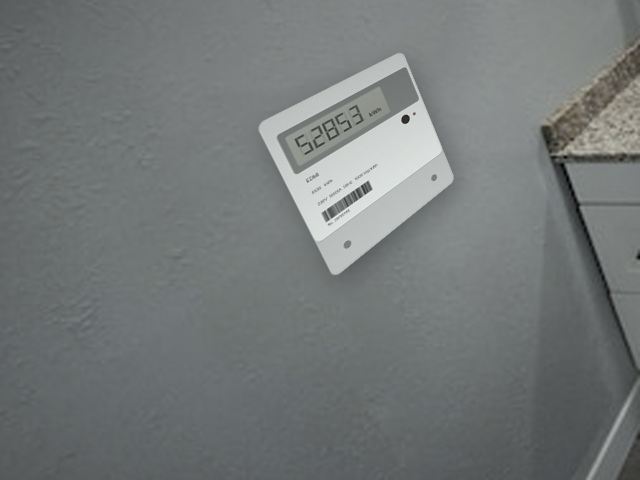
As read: 52853 kWh
